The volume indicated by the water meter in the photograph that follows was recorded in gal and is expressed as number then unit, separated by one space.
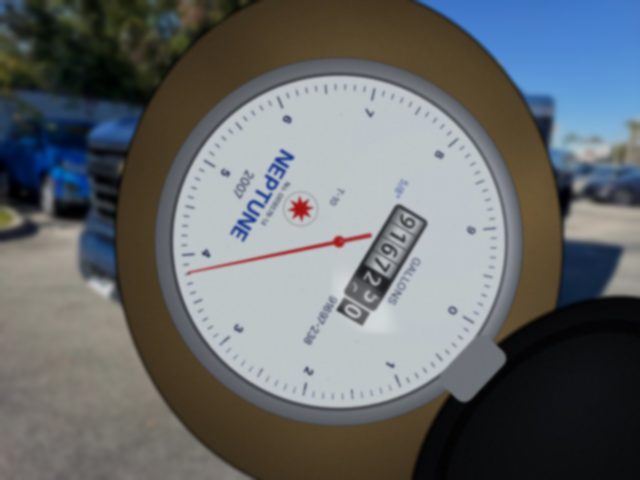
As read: 9167253.8 gal
